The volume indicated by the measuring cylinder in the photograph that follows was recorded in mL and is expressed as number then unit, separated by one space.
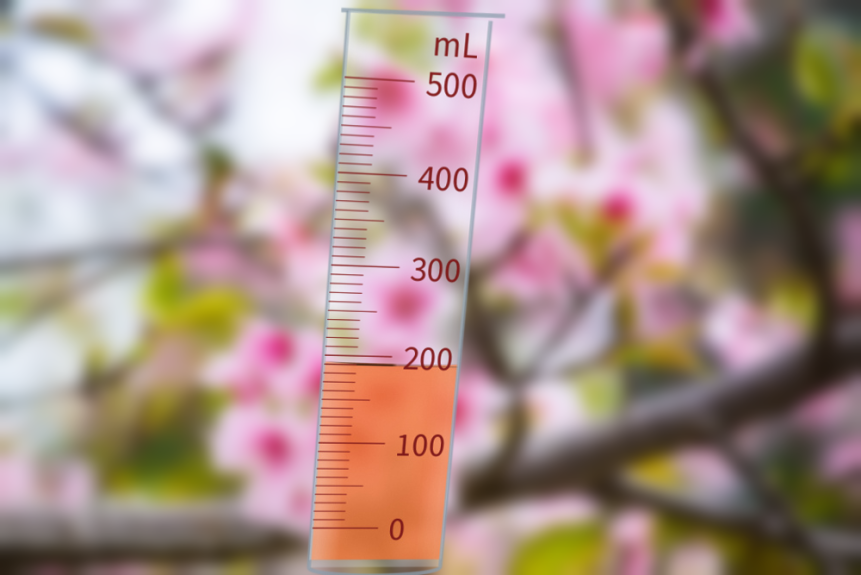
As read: 190 mL
